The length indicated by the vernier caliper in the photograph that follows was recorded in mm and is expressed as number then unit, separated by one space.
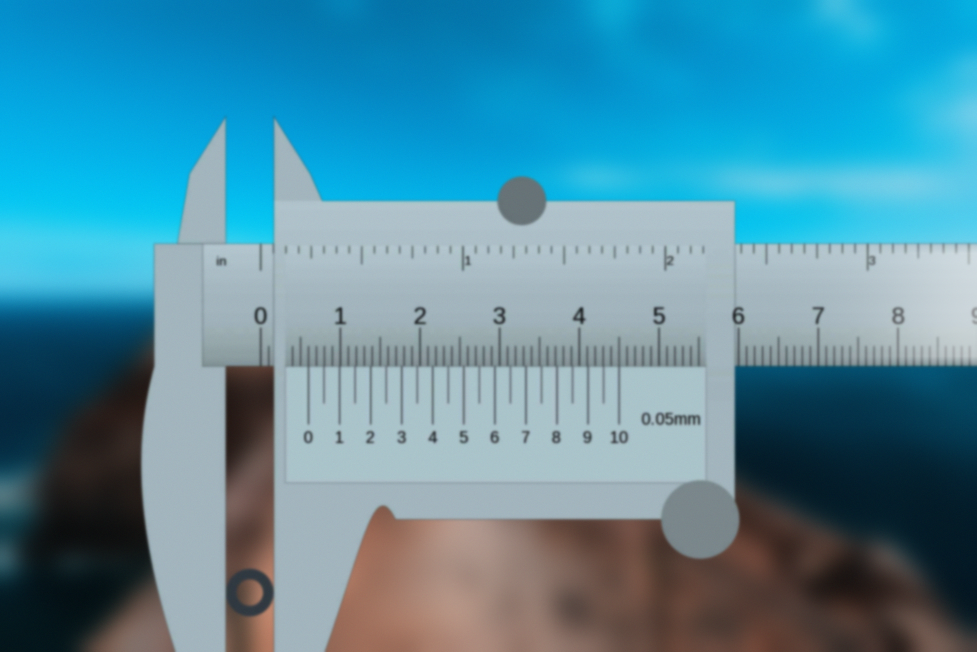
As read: 6.0 mm
